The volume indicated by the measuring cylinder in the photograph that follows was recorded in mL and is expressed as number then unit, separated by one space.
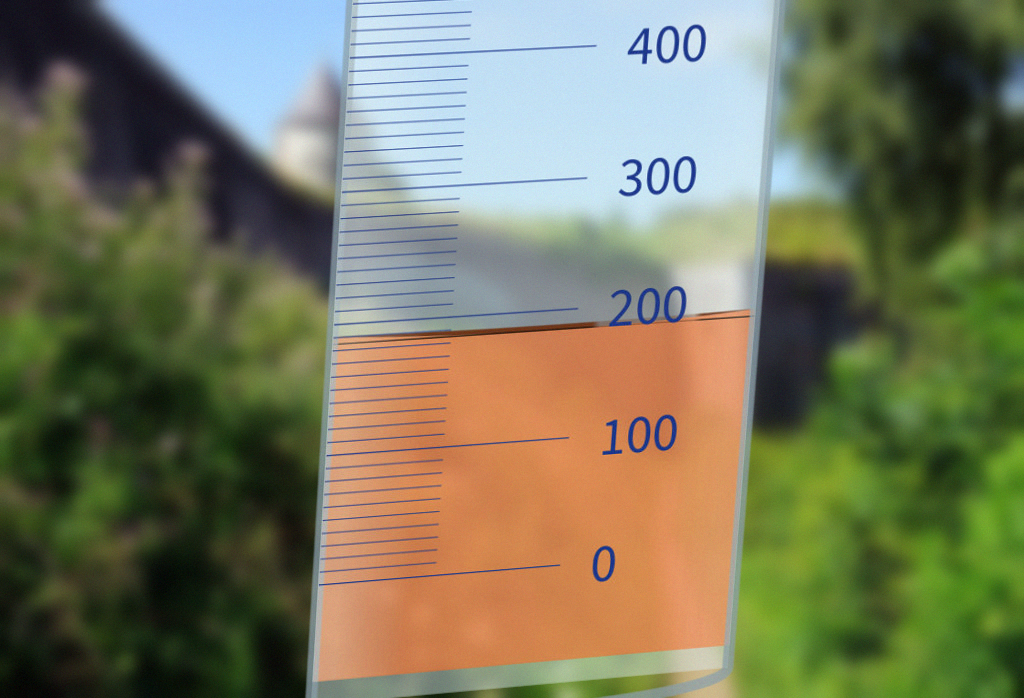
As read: 185 mL
